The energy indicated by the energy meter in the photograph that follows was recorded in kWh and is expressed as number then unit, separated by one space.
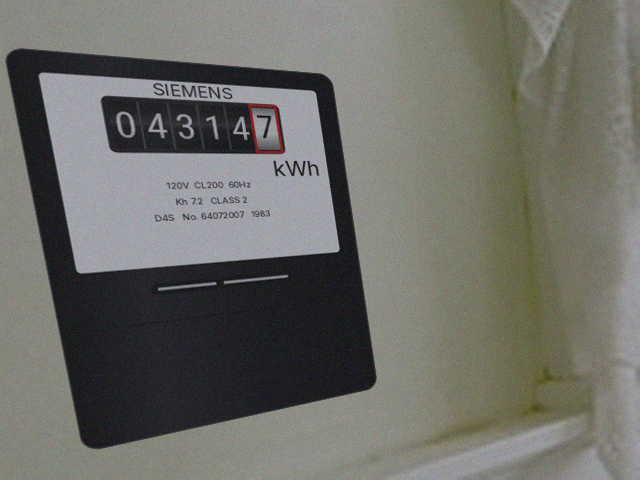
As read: 4314.7 kWh
